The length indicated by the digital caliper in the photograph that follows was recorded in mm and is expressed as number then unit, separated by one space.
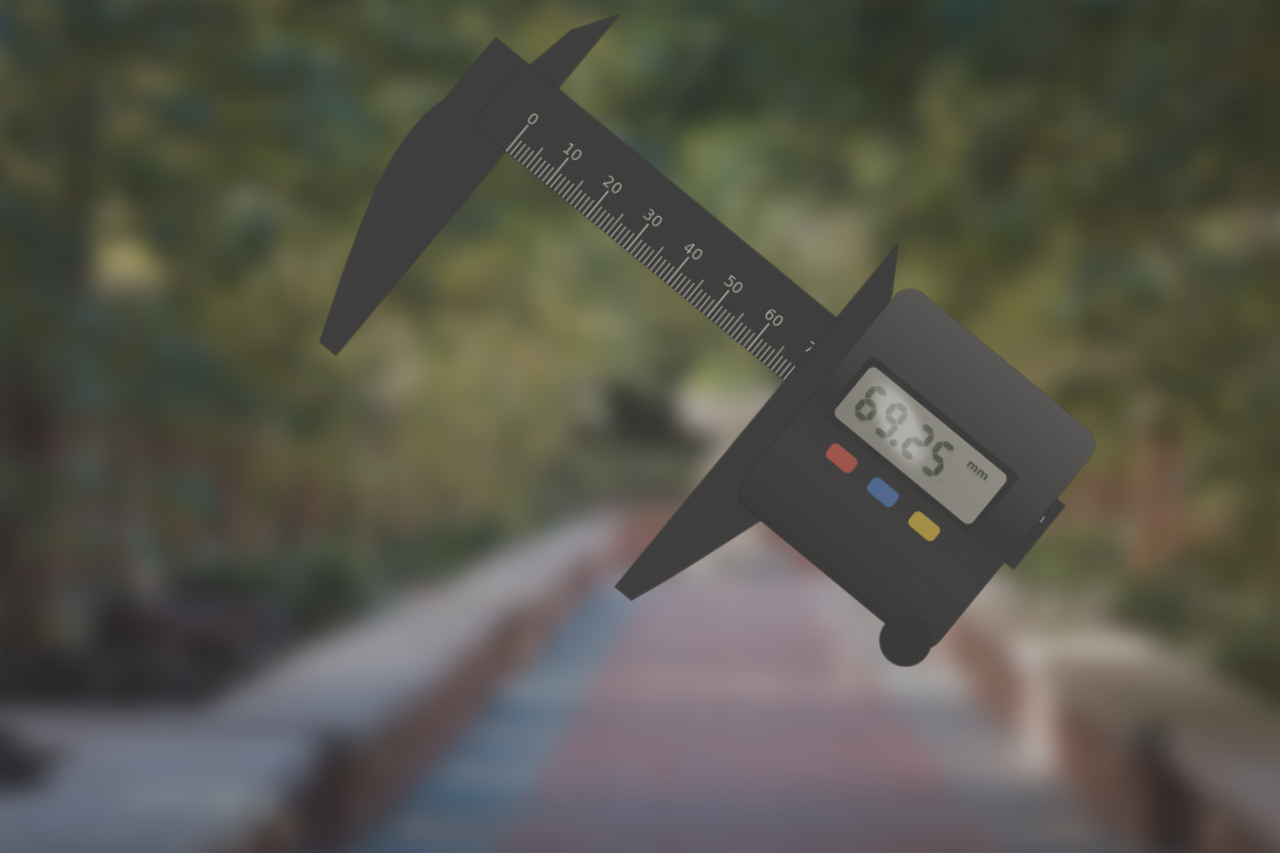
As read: 69.25 mm
